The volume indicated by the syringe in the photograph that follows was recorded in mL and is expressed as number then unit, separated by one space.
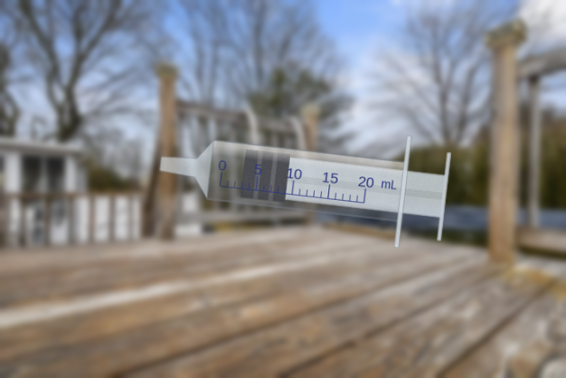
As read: 3 mL
